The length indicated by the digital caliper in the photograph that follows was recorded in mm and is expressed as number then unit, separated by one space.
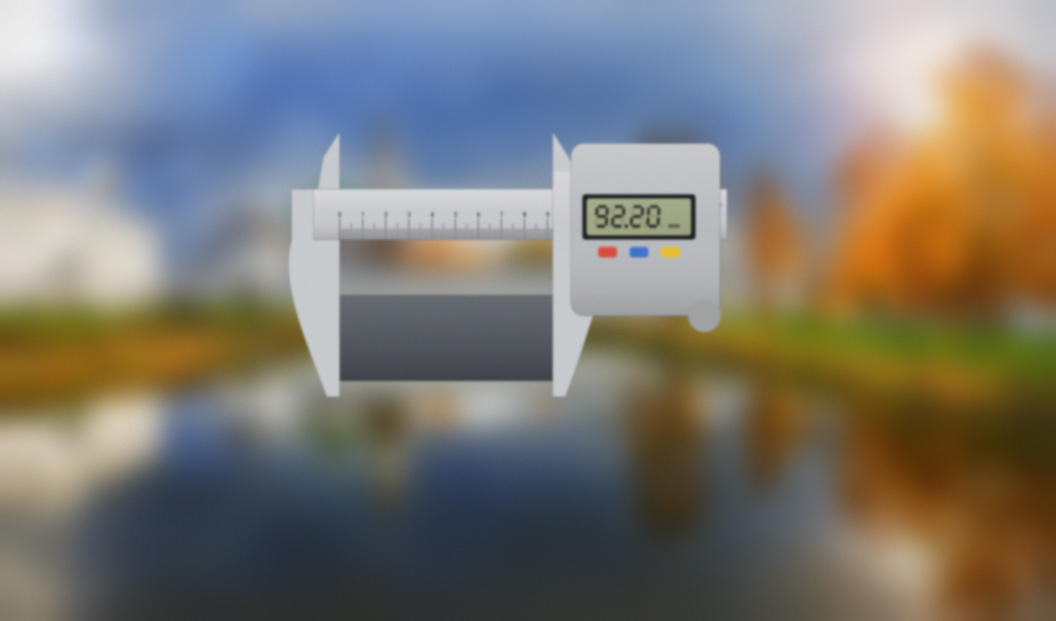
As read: 92.20 mm
